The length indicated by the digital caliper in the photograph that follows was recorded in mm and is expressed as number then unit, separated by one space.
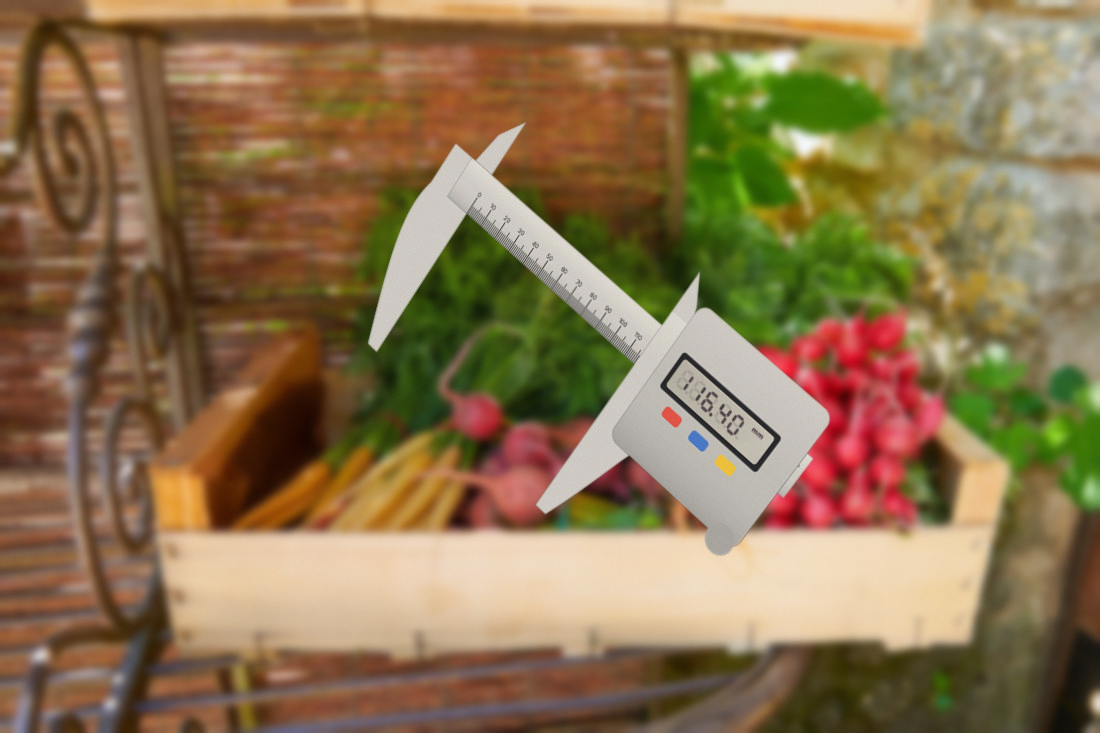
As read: 116.40 mm
